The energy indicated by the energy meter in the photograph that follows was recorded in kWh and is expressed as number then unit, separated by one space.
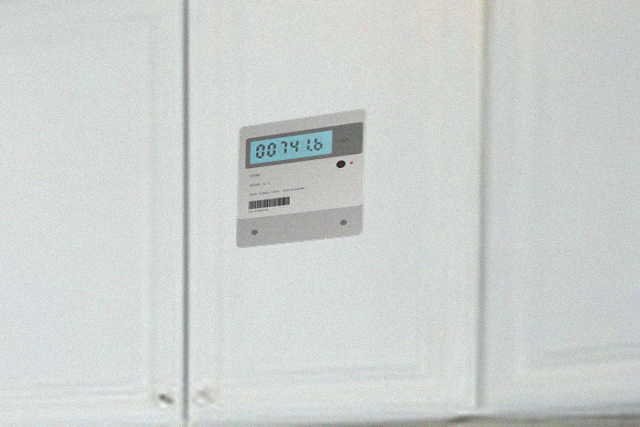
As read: 741.6 kWh
